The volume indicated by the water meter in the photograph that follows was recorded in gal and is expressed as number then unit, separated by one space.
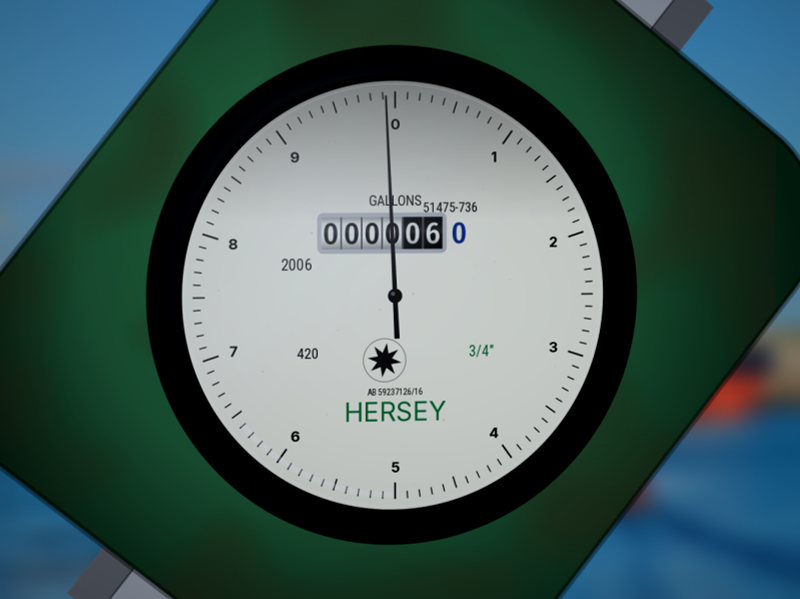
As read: 59.9 gal
